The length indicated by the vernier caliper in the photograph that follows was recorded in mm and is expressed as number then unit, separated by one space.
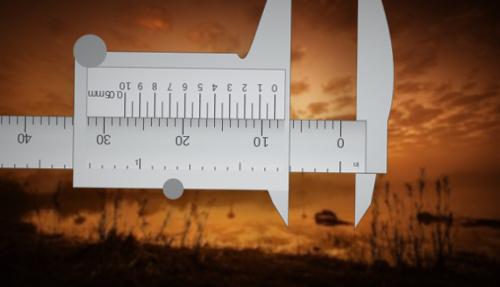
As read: 8.4 mm
